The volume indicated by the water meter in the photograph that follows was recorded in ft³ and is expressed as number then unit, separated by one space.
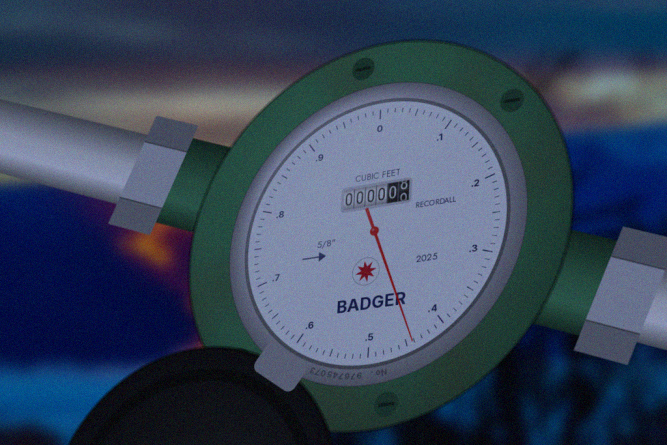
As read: 8.44 ft³
